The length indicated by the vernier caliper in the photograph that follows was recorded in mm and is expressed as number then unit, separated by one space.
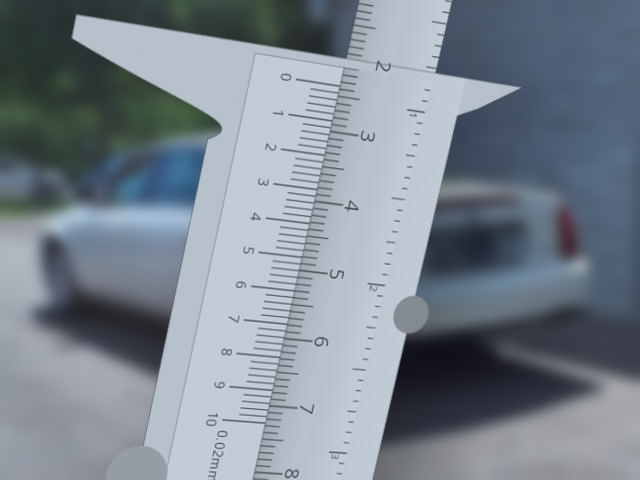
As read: 23.6 mm
